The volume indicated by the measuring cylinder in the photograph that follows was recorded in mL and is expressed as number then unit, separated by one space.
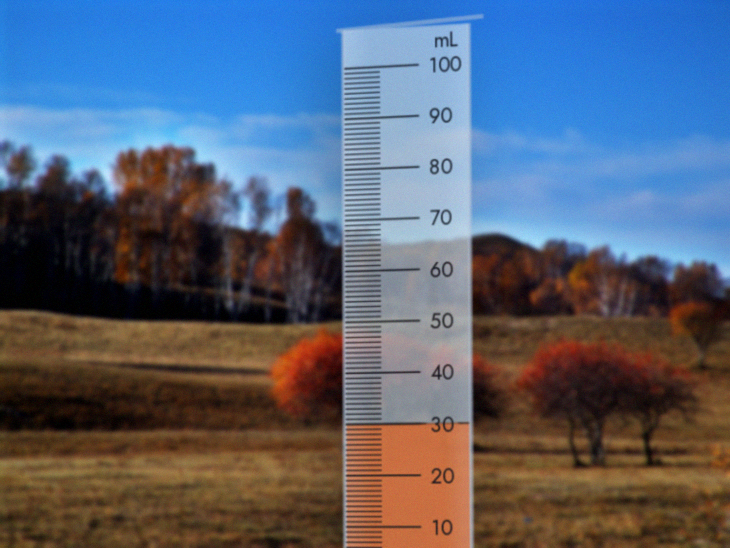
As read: 30 mL
